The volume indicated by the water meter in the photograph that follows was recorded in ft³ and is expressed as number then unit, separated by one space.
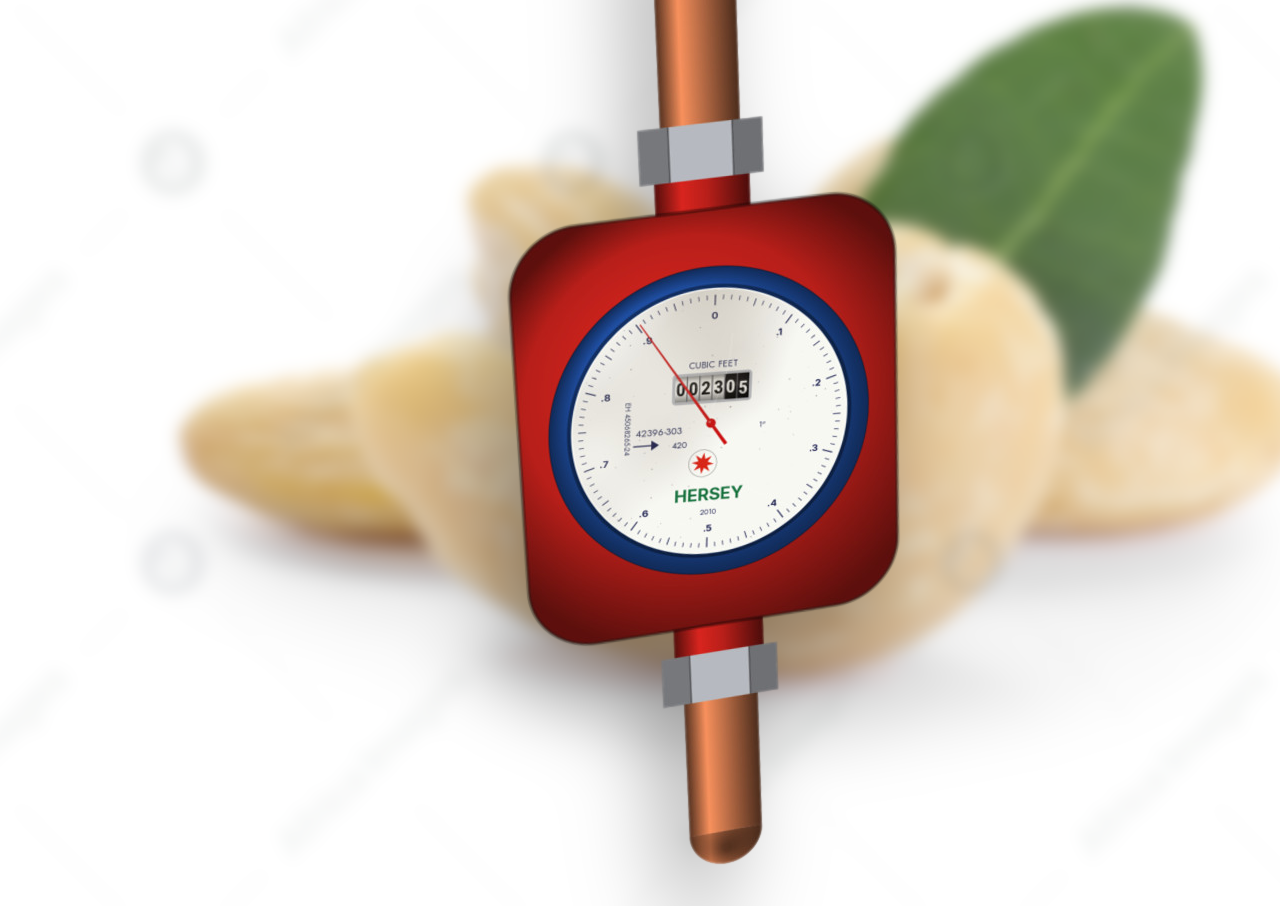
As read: 2304.90 ft³
